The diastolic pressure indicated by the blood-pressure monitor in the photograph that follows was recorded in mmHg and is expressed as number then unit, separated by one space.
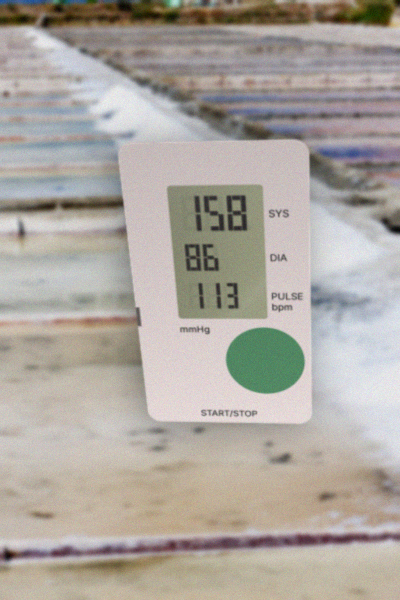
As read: 86 mmHg
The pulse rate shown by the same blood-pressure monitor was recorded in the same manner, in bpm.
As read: 113 bpm
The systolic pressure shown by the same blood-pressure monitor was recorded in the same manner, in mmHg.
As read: 158 mmHg
